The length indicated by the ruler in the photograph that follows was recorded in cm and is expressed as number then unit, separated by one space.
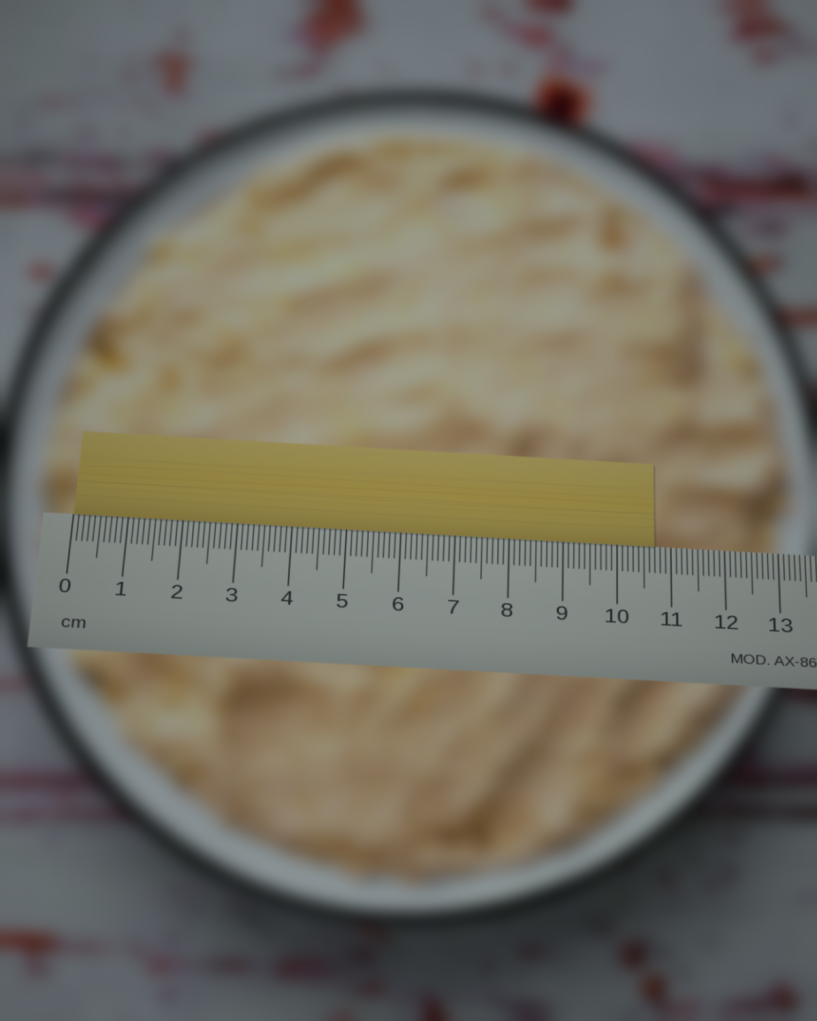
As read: 10.7 cm
